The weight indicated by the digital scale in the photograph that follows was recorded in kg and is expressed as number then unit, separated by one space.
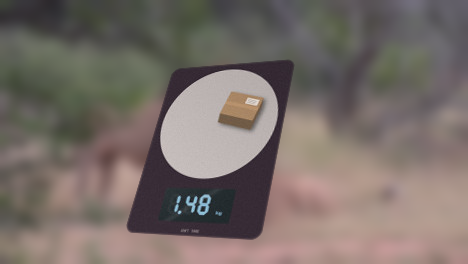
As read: 1.48 kg
